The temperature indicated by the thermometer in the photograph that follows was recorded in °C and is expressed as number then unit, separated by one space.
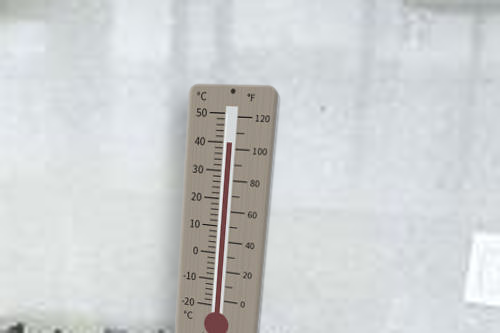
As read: 40 °C
